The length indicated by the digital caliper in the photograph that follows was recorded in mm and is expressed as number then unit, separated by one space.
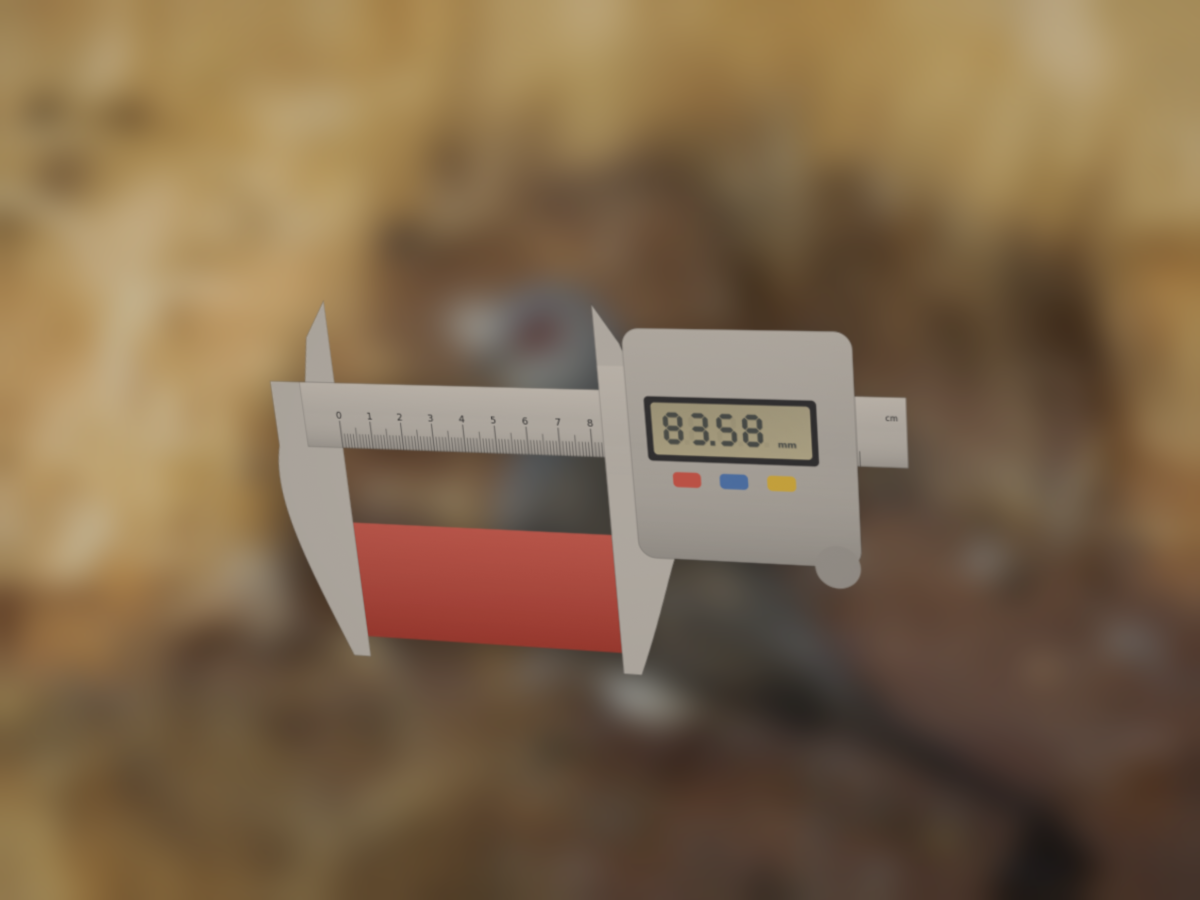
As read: 83.58 mm
